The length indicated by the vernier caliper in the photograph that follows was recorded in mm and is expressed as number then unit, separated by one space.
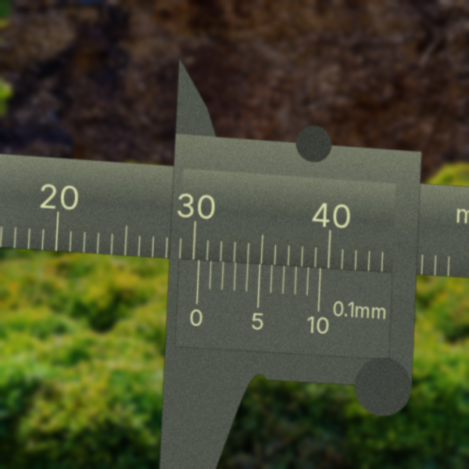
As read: 30.4 mm
